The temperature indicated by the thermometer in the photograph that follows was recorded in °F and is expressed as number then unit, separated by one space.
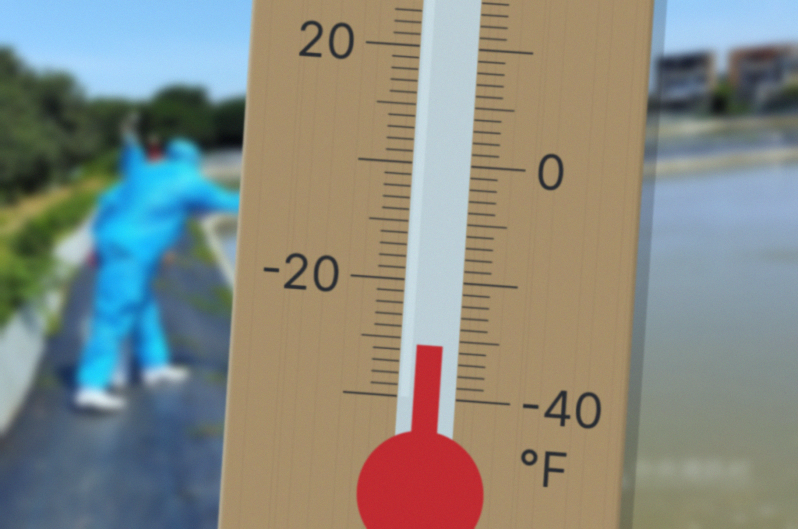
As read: -31 °F
